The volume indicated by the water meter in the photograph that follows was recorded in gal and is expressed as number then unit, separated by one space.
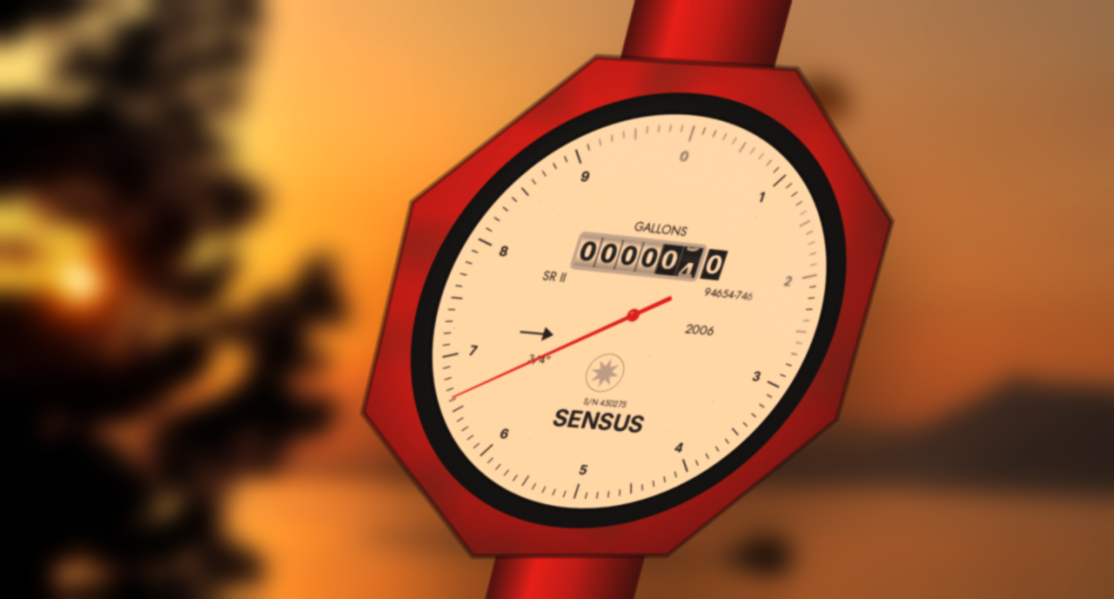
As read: 36.6 gal
